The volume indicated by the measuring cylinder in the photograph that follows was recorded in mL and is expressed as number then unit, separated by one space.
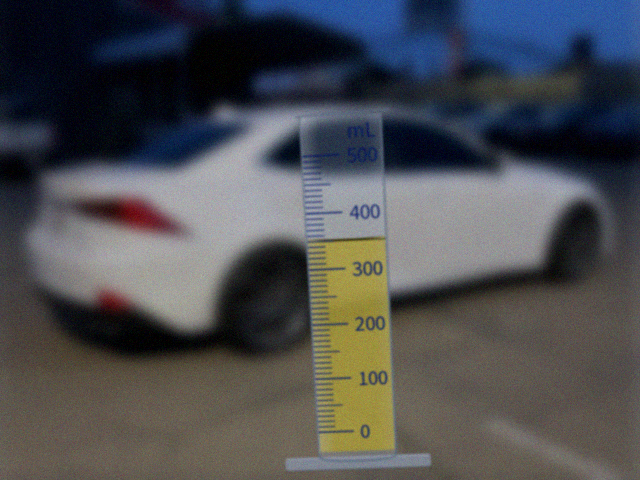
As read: 350 mL
